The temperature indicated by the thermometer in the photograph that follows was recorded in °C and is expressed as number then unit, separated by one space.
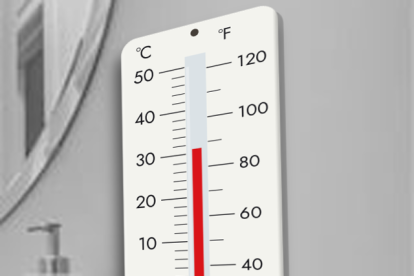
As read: 31 °C
